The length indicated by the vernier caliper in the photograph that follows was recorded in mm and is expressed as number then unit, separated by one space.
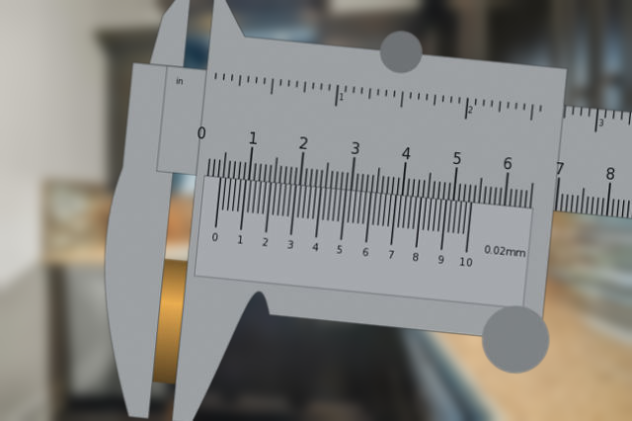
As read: 4.5 mm
